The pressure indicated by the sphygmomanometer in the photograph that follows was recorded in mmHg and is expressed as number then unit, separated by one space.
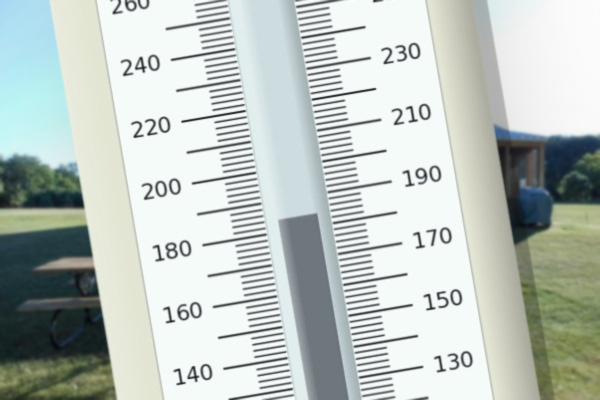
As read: 184 mmHg
